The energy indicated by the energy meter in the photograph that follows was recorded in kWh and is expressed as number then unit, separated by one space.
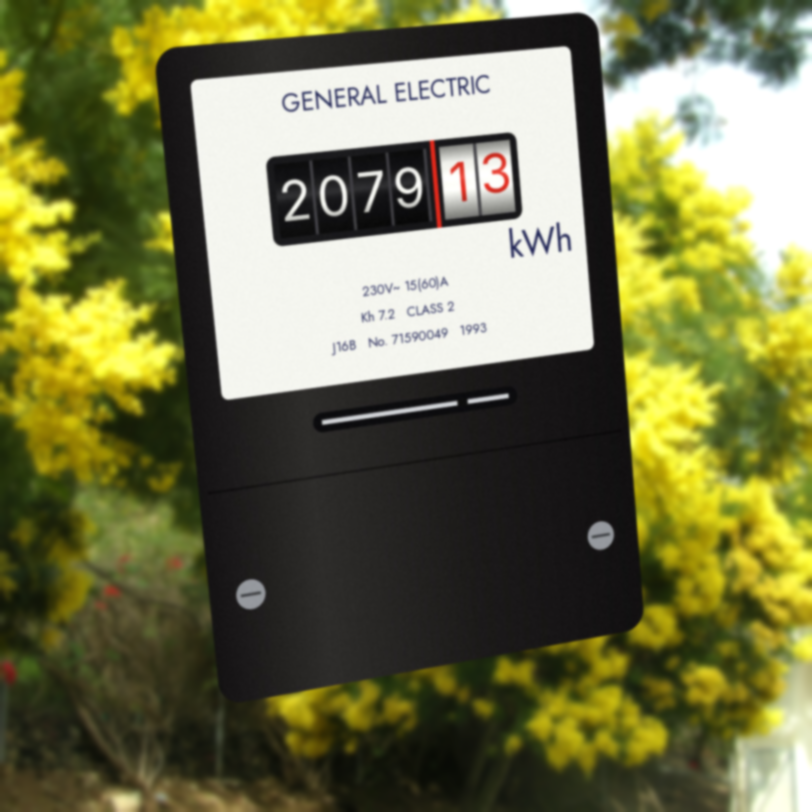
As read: 2079.13 kWh
